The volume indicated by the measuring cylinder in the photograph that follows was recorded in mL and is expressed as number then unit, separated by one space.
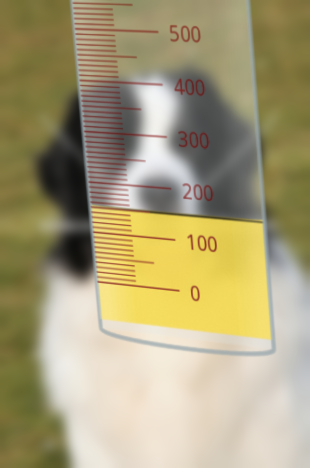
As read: 150 mL
